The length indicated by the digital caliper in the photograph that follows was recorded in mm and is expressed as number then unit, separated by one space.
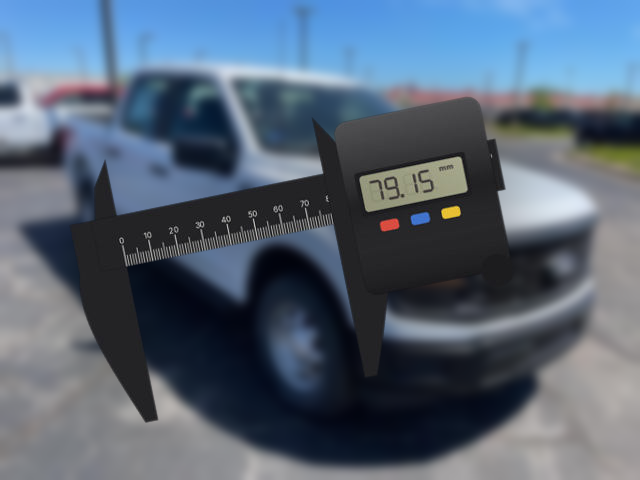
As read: 79.15 mm
